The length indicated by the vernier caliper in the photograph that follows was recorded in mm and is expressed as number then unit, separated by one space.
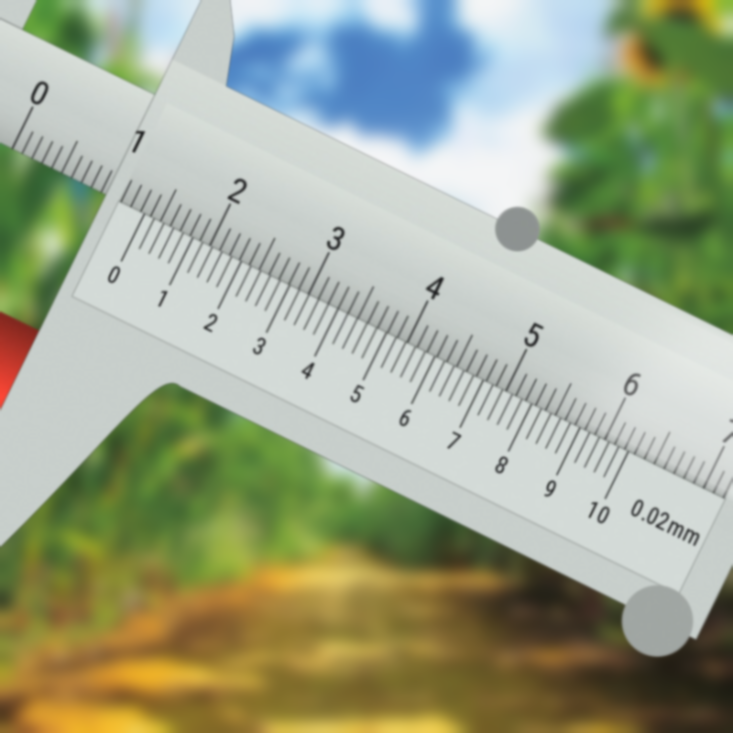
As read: 13.4 mm
